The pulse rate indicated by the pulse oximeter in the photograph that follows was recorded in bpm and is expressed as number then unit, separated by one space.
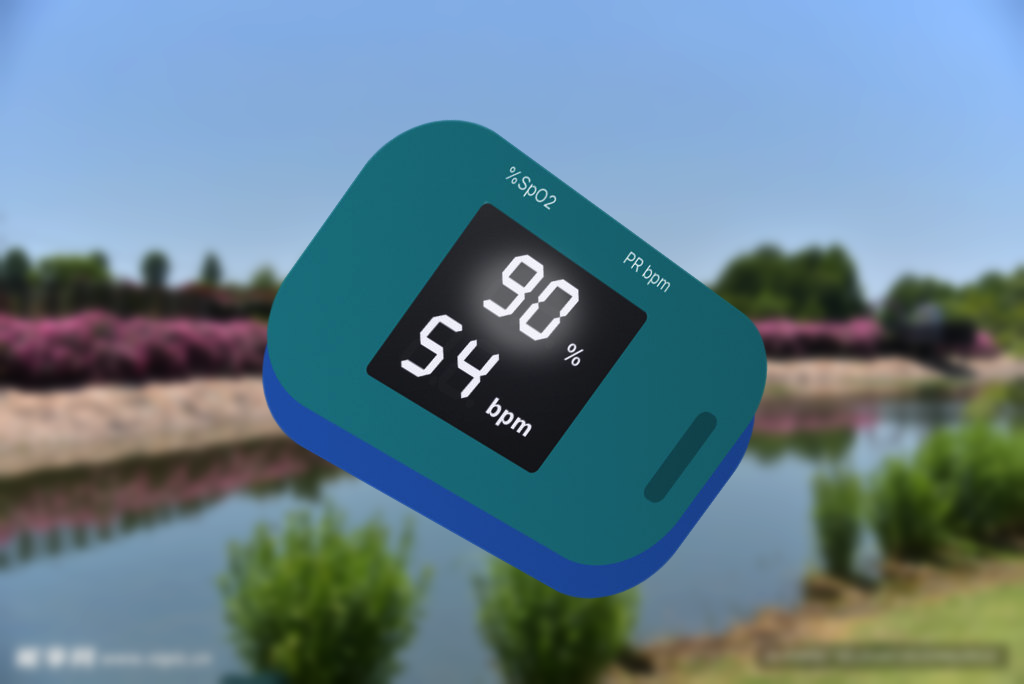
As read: 54 bpm
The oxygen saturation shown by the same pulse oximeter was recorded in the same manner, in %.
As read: 90 %
